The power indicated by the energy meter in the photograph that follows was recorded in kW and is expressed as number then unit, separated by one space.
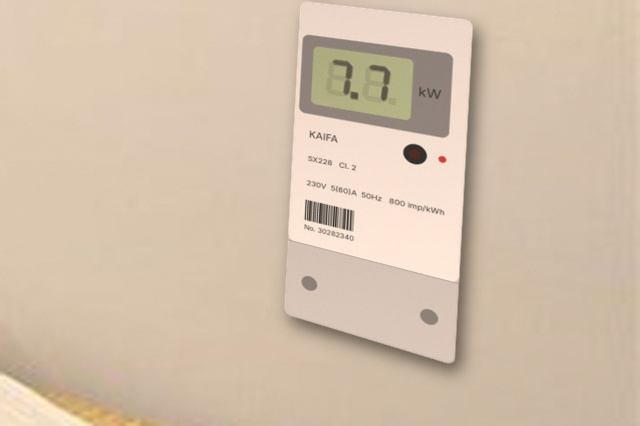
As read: 7.7 kW
